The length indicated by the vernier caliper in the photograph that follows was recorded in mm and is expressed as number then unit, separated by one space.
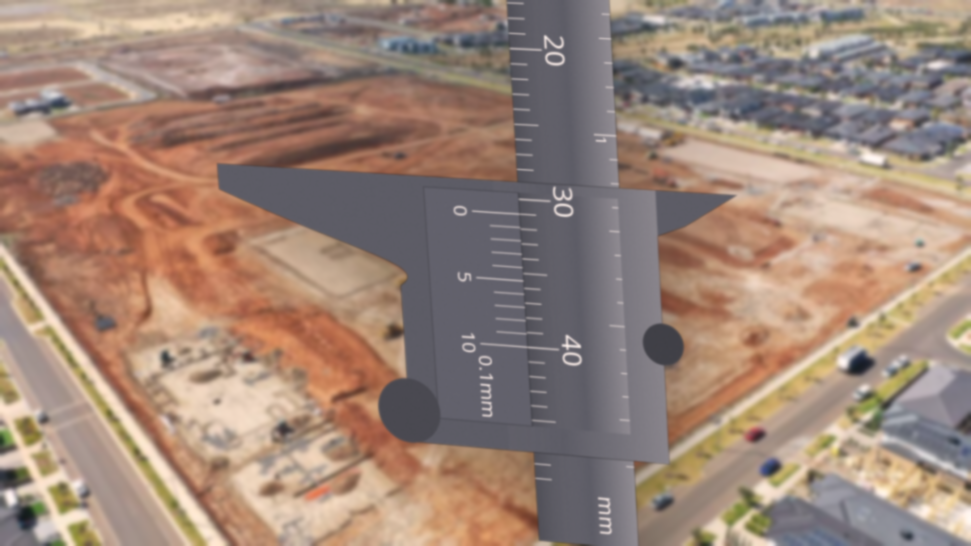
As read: 31.0 mm
